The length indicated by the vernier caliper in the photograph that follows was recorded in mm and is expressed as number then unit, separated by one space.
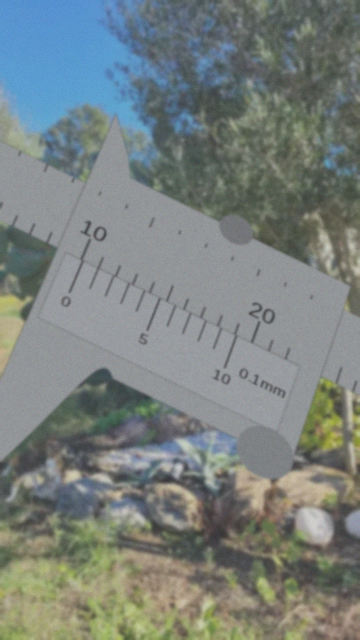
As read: 10.1 mm
